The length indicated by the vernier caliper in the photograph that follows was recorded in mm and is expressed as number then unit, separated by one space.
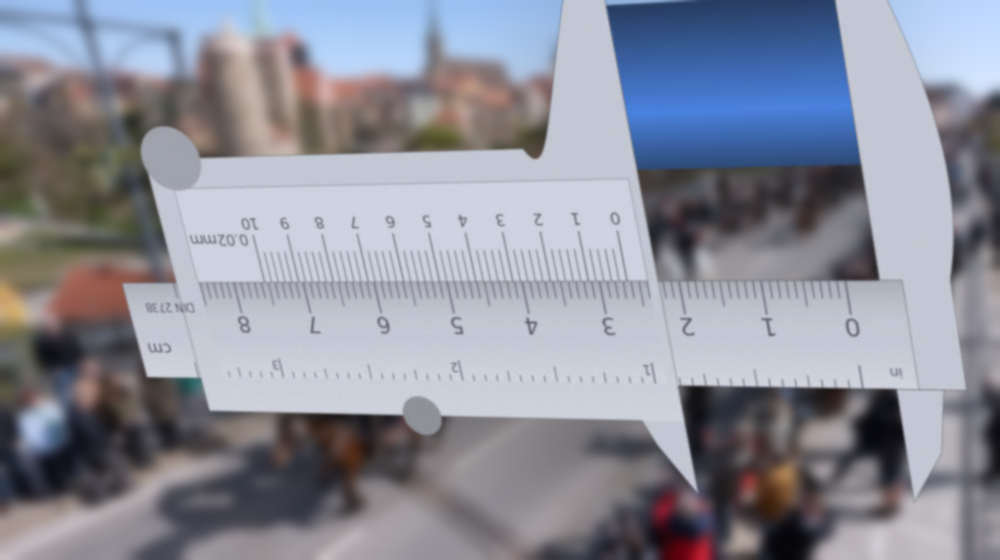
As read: 26.5 mm
